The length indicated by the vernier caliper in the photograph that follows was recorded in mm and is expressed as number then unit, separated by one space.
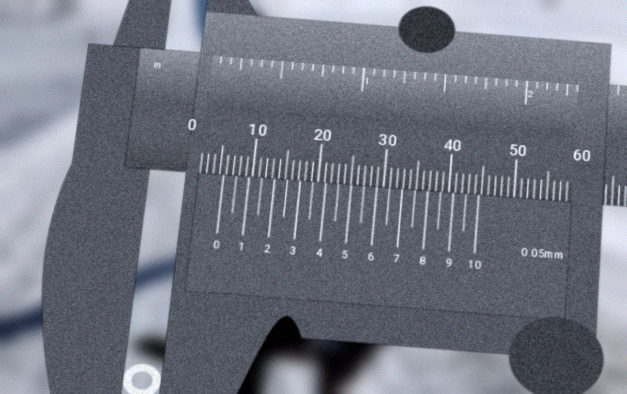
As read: 5.6 mm
